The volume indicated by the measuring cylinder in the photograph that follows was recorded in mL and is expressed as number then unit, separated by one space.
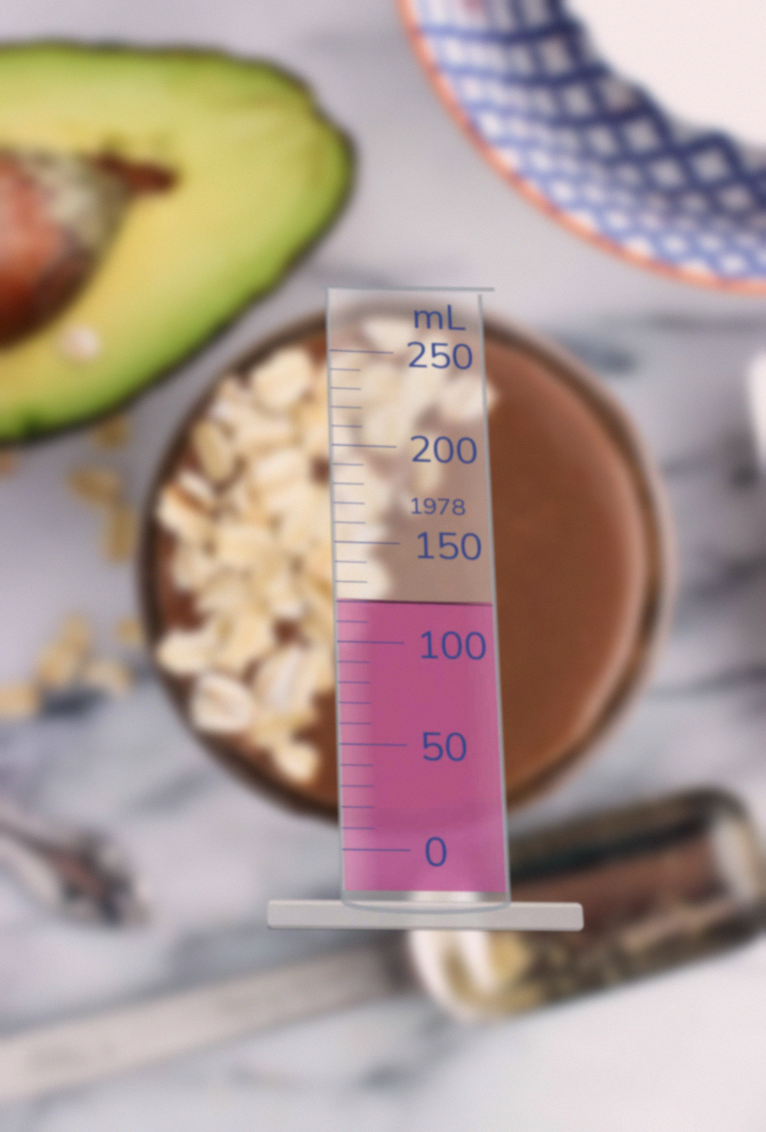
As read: 120 mL
